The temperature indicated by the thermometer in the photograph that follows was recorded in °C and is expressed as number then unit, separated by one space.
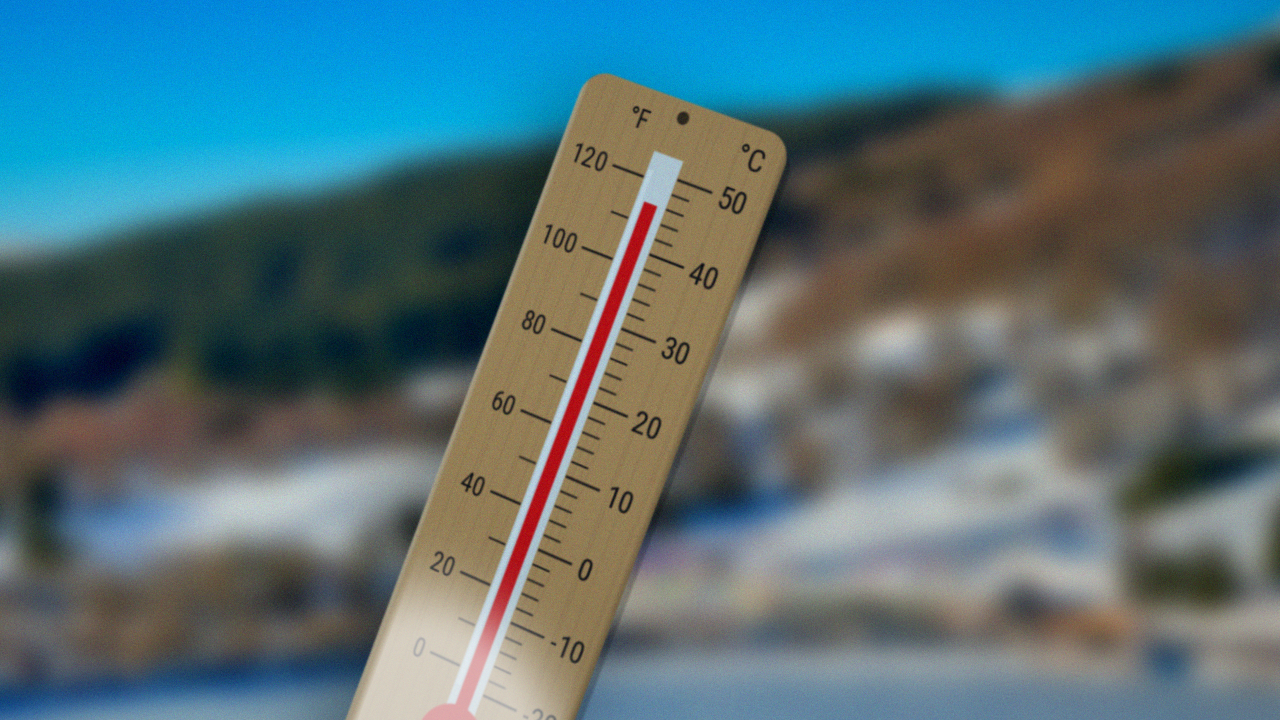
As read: 46 °C
